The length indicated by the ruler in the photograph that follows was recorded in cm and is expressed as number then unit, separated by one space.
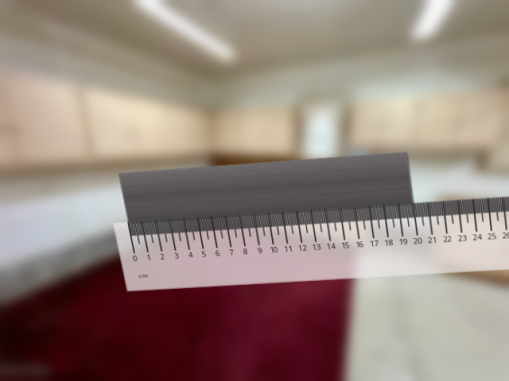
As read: 20 cm
